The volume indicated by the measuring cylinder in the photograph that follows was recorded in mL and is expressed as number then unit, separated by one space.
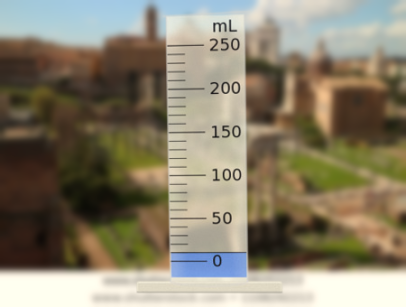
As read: 10 mL
